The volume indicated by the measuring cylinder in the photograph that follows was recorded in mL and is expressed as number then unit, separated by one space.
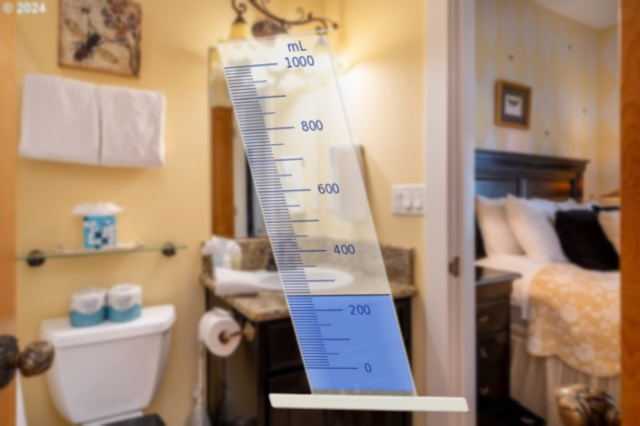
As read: 250 mL
